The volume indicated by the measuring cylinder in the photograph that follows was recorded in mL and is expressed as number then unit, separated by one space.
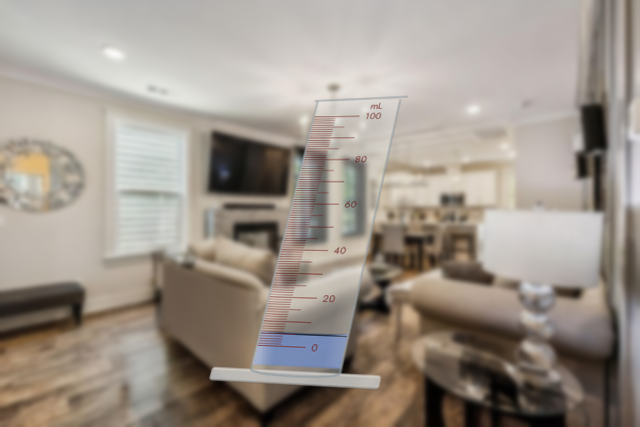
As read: 5 mL
